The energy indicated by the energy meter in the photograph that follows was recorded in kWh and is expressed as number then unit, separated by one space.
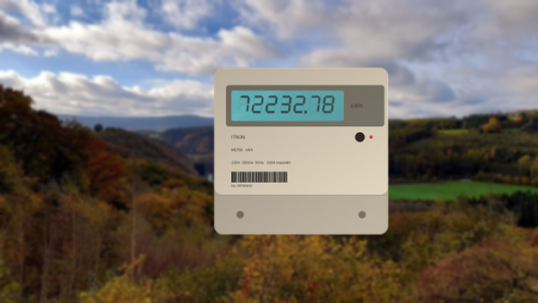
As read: 72232.78 kWh
